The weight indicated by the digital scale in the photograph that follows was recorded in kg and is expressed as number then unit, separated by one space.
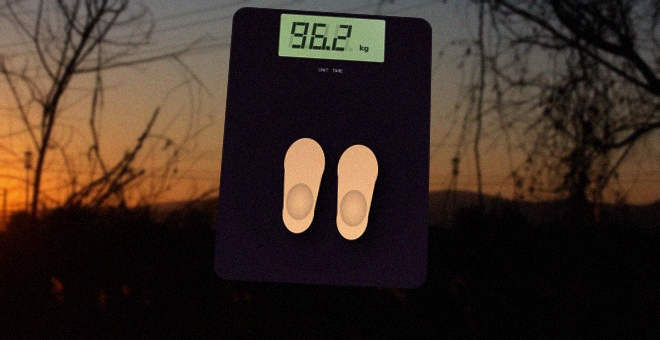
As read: 96.2 kg
